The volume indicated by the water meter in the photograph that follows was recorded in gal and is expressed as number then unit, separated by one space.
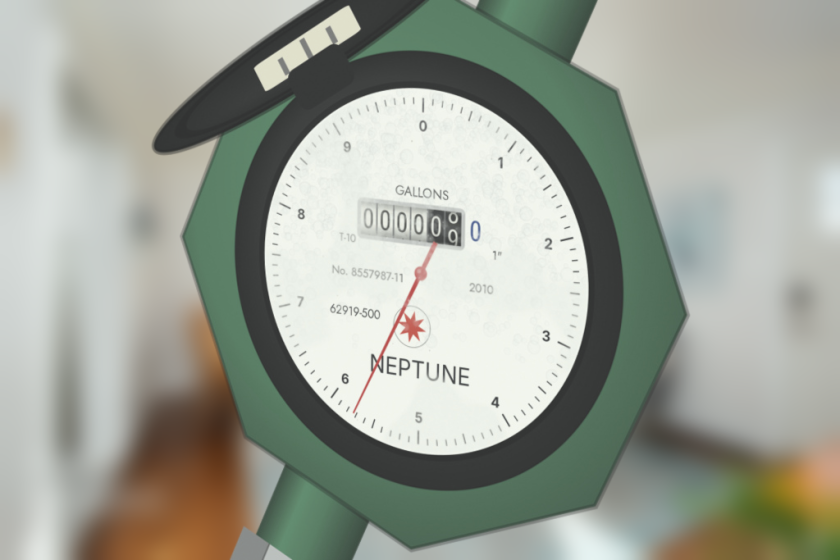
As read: 85.7 gal
